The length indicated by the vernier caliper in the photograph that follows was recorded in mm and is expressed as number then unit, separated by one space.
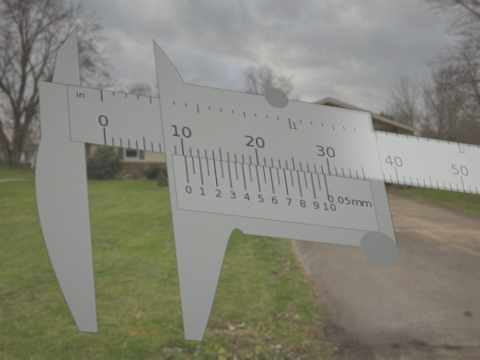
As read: 10.2 mm
